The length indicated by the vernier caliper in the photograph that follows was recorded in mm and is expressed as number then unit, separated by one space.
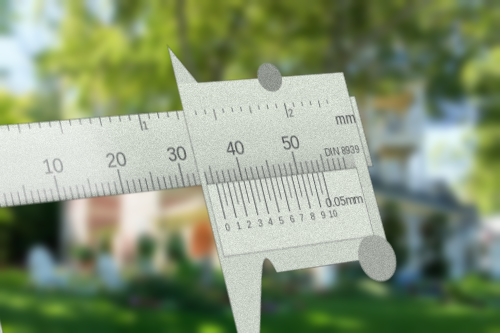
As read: 35.5 mm
